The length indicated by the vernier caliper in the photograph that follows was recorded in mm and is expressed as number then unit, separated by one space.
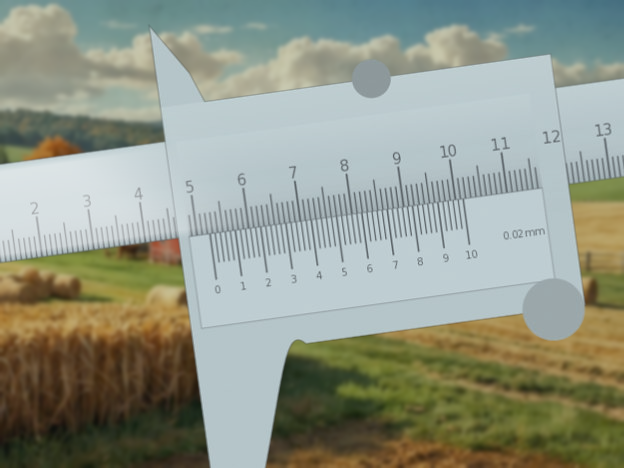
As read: 52.5 mm
